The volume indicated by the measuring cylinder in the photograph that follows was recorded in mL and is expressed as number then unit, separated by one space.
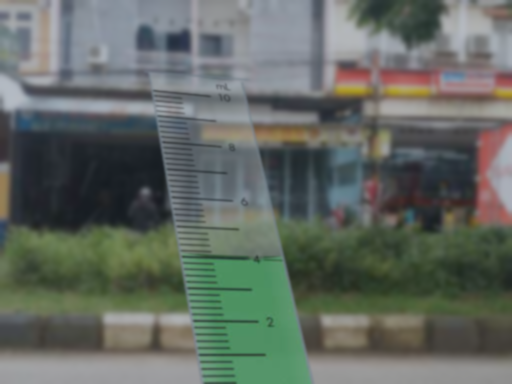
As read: 4 mL
